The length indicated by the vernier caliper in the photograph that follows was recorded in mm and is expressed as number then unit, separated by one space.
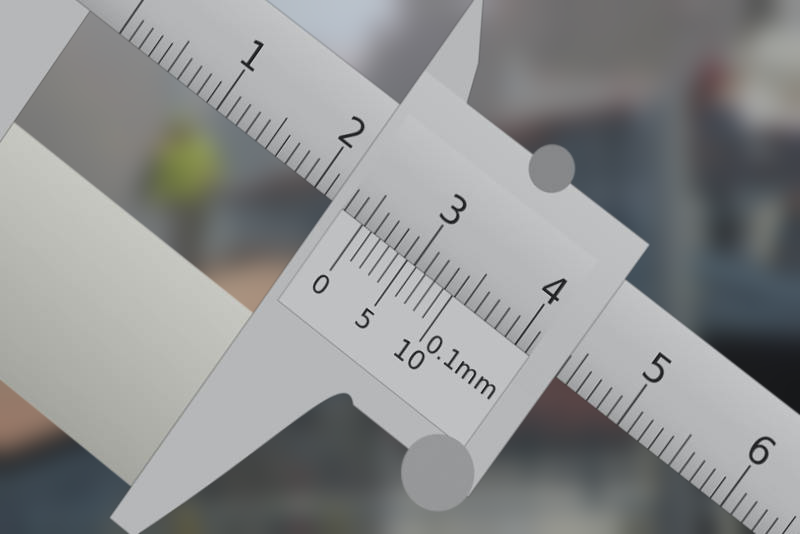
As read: 24.8 mm
